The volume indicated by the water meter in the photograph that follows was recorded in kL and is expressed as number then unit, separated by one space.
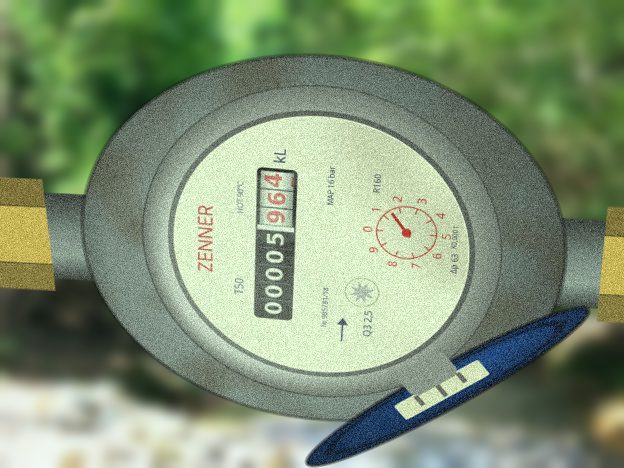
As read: 5.9641 kL
